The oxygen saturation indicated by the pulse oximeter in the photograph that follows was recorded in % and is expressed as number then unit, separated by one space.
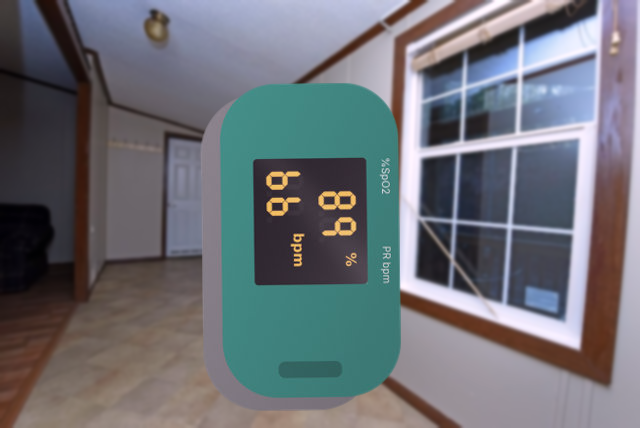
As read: 89 %
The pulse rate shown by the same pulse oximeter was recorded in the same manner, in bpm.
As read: 66 bpm
